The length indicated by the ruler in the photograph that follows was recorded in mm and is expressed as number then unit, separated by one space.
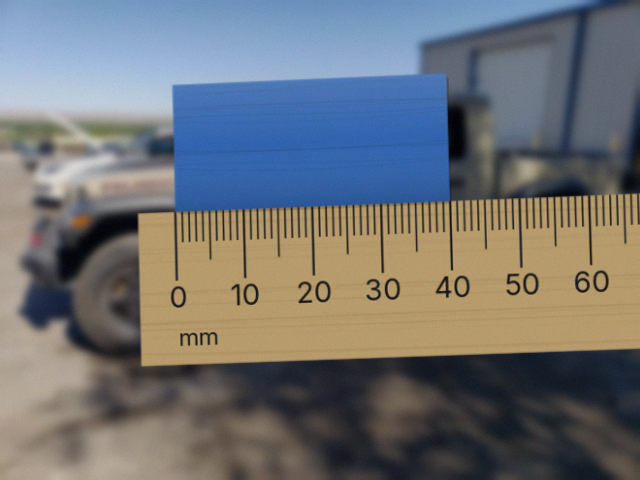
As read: 40 mm
